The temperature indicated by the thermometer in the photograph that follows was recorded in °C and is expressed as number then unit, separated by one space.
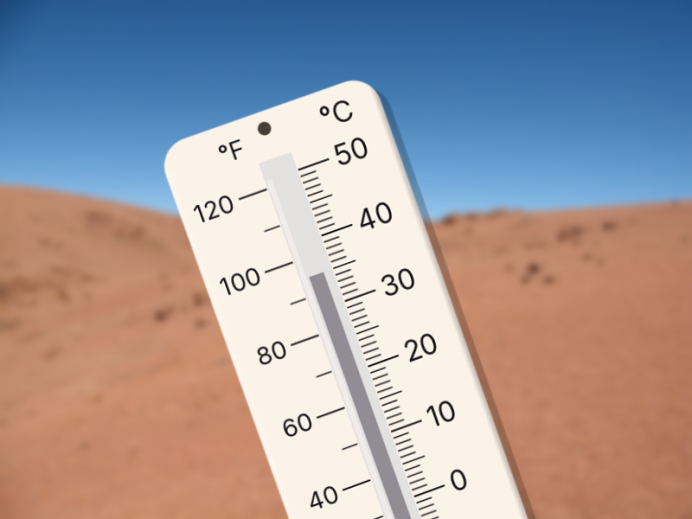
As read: 35 °C
